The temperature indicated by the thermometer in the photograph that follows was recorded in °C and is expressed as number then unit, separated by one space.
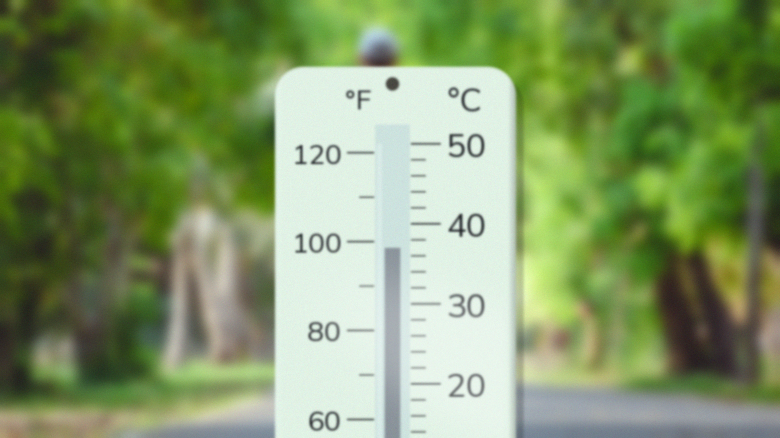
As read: 37 °C
